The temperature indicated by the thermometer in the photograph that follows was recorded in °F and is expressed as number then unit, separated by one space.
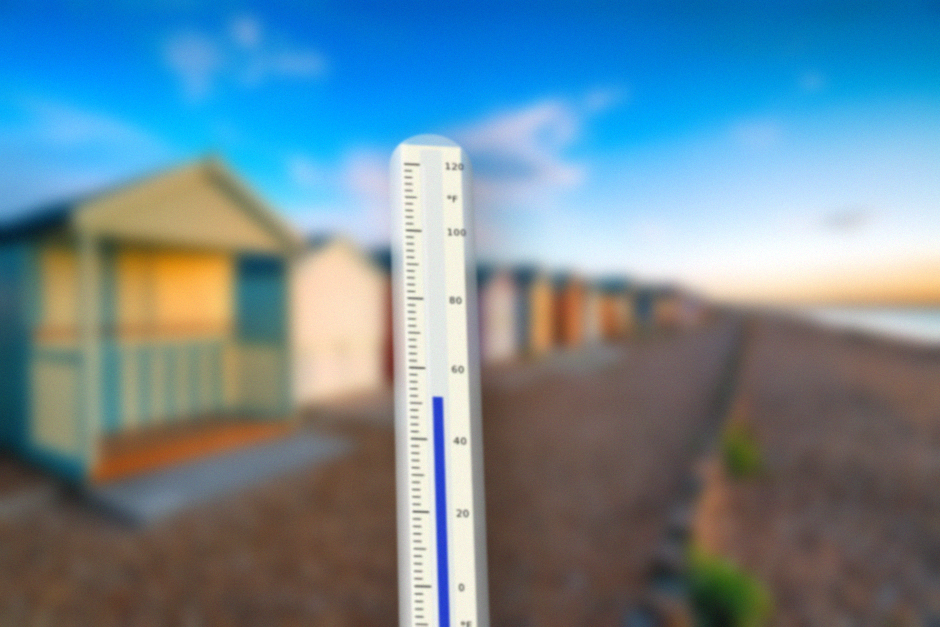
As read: 52 °F
